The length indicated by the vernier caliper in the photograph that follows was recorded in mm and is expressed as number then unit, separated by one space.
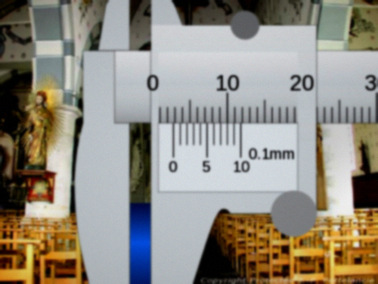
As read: 2.8 mm
